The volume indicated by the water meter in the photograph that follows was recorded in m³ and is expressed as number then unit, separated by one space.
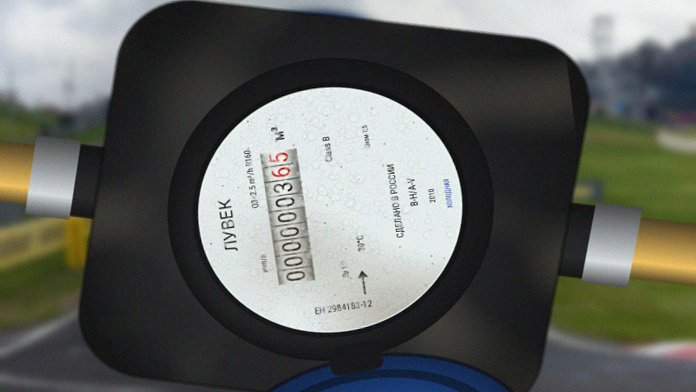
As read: 3.65 m³
